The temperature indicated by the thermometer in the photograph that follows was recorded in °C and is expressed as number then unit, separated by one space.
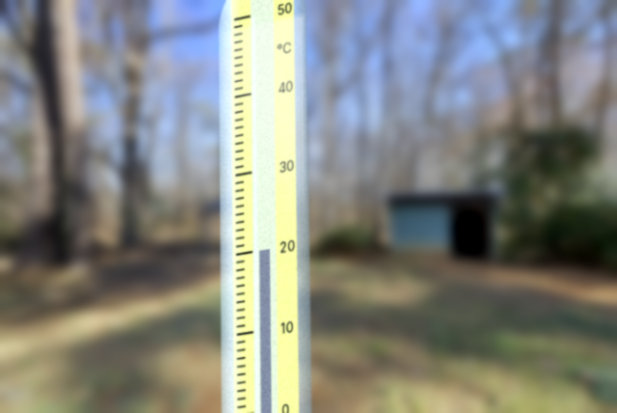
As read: 20 °C
